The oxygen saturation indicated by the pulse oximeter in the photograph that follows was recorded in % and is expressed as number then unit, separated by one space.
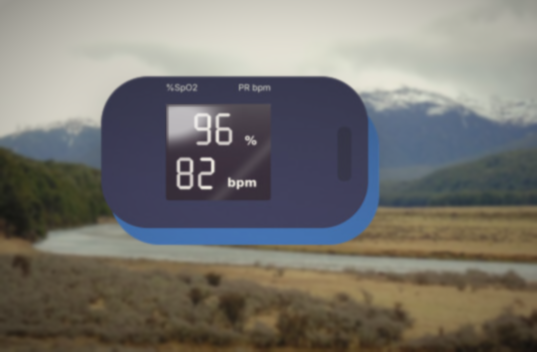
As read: 96 %
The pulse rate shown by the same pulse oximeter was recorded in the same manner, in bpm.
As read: 82 bpm
